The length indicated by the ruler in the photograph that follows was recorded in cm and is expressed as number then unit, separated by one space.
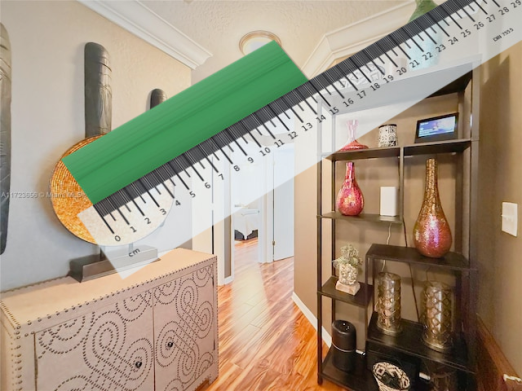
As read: 15 cm
